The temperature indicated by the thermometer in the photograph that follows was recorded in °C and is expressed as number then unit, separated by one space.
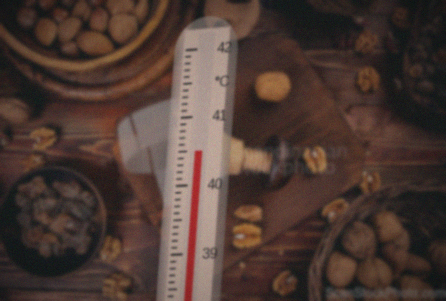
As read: 40.5 °C
